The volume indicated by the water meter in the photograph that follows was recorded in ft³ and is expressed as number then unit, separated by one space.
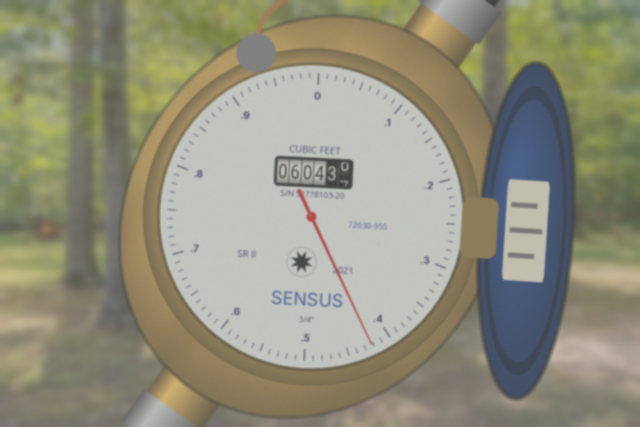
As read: 60436.42 ft³
